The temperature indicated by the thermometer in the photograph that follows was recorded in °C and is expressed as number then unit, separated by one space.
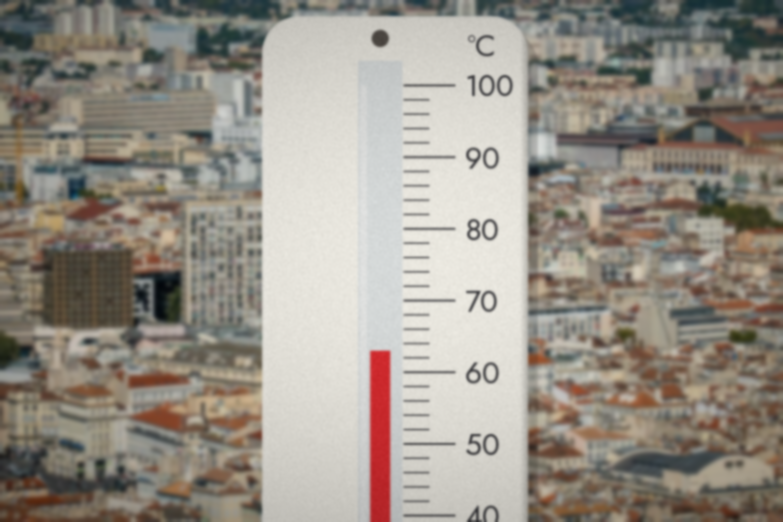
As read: 63 °C
